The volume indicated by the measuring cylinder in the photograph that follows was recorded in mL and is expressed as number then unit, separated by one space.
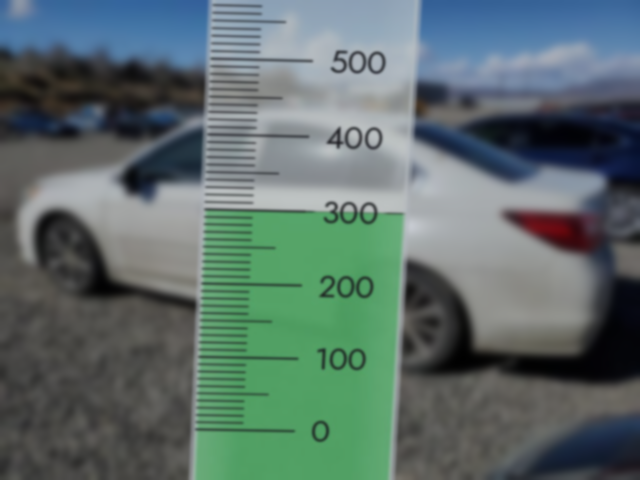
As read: 300 mL
